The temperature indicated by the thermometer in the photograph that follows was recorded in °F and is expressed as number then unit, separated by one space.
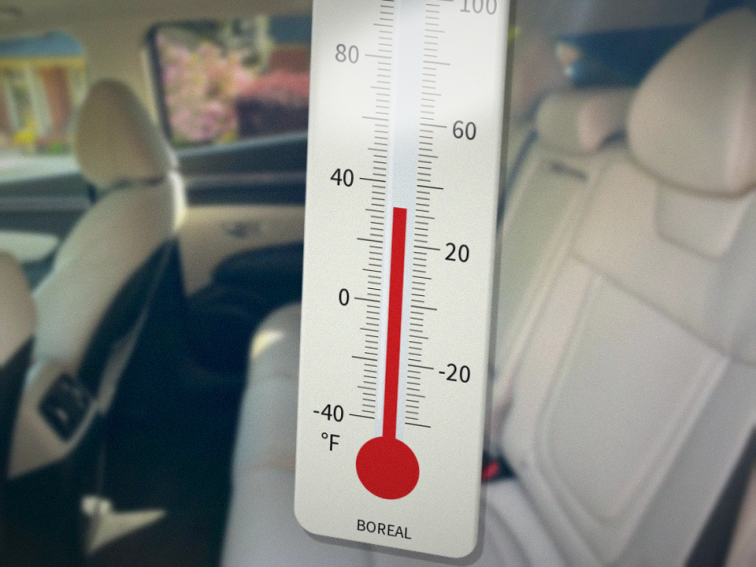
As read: 32 °F
